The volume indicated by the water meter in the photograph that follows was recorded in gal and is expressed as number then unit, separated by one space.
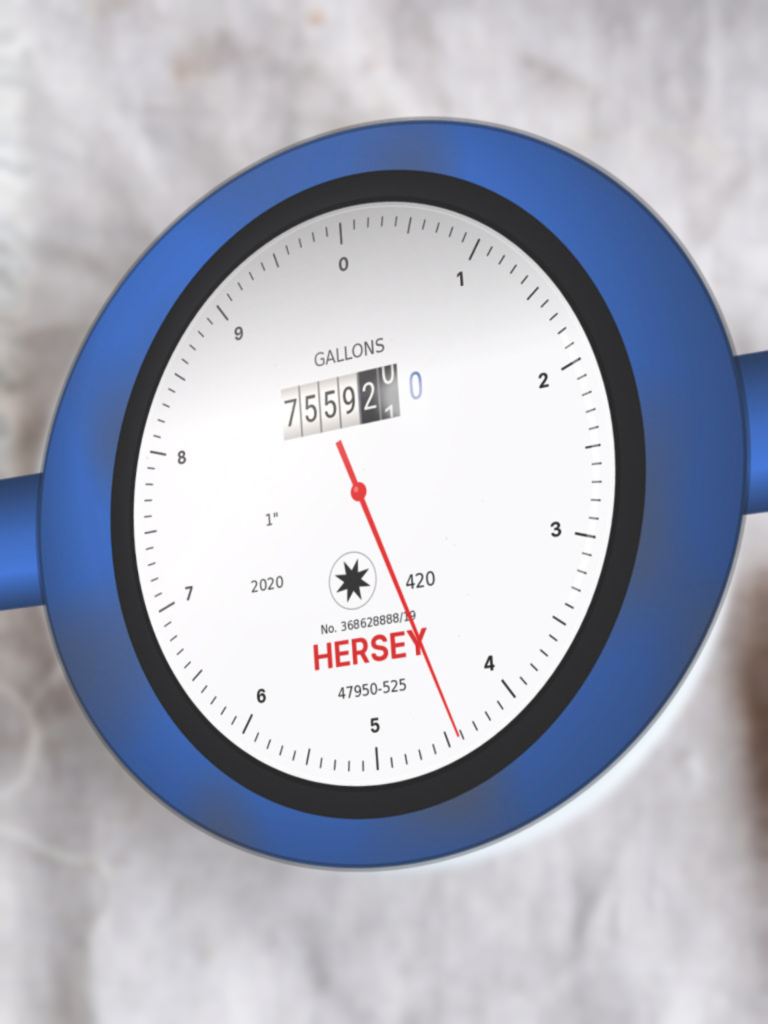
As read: 7559204.4 gal
